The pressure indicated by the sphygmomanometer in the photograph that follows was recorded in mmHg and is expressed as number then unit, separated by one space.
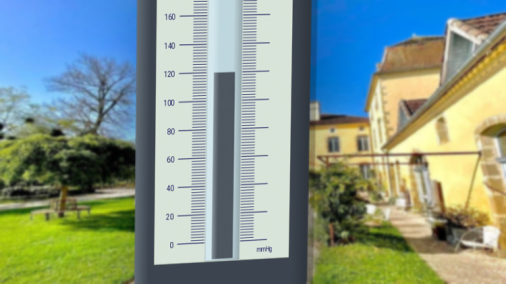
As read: 120 mmHg
